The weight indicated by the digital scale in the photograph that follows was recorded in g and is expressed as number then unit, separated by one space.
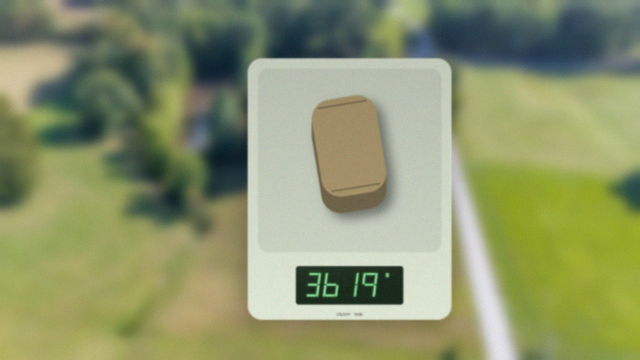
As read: 3619 g
